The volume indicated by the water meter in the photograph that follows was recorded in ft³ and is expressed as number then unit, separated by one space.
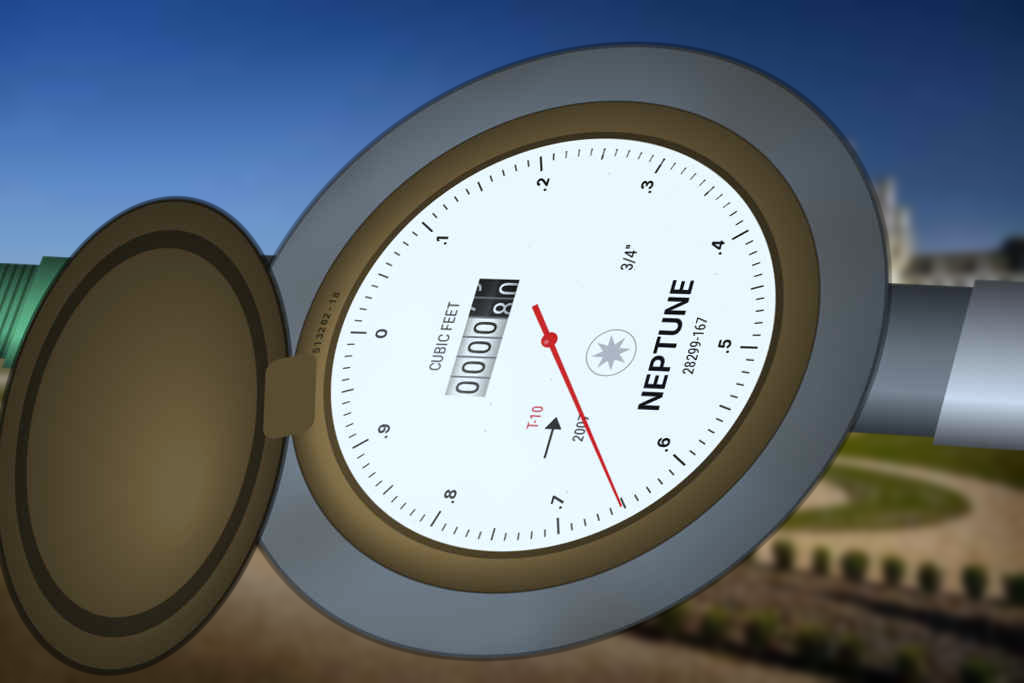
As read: 79.65 ft³
